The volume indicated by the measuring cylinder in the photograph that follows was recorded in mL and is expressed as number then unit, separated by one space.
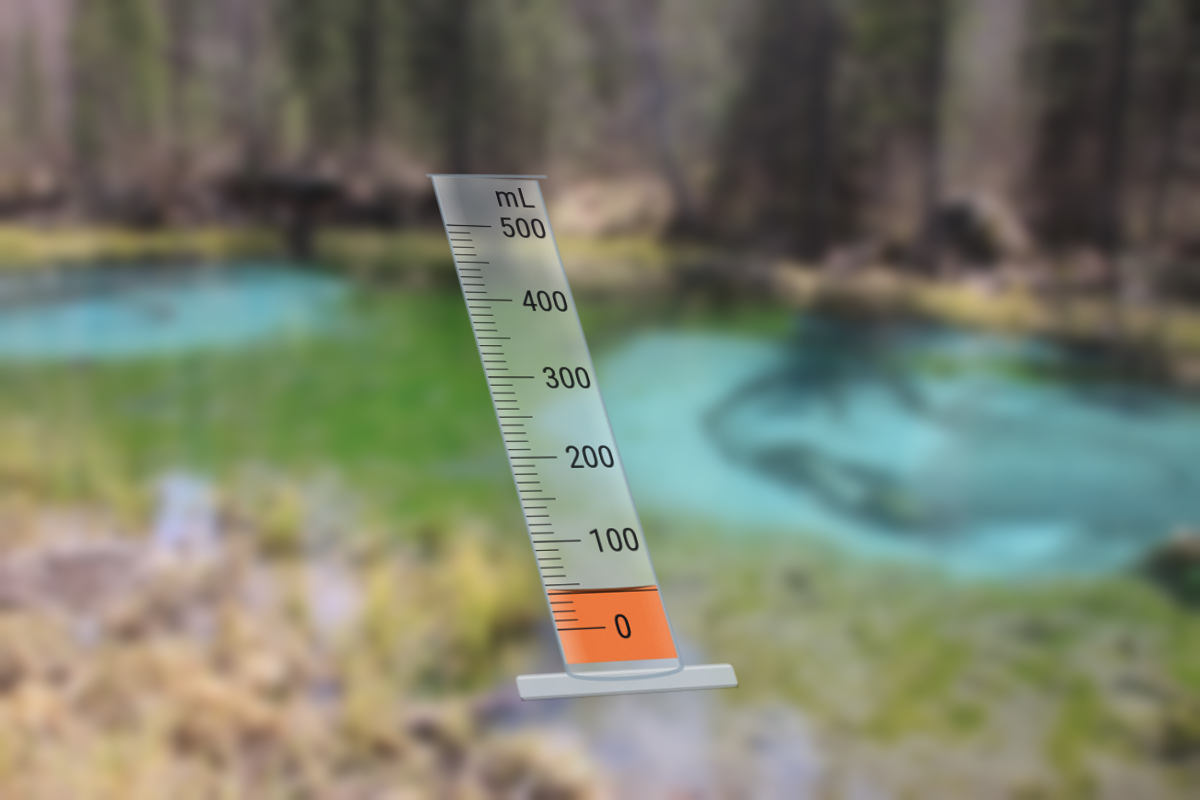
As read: 40 mL
